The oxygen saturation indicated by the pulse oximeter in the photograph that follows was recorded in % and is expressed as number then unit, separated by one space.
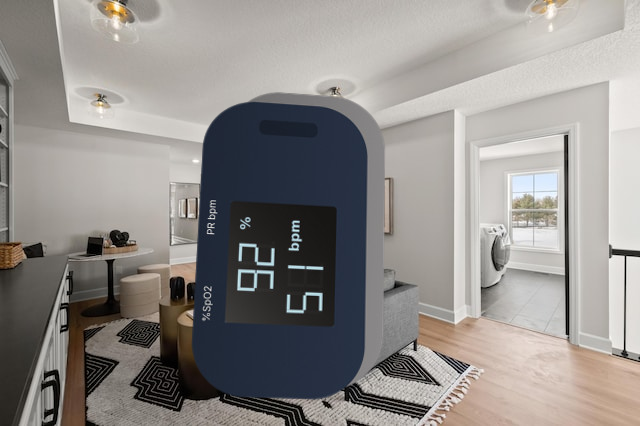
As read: 92 %
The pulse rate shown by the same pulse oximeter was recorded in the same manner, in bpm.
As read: 51 bpm
